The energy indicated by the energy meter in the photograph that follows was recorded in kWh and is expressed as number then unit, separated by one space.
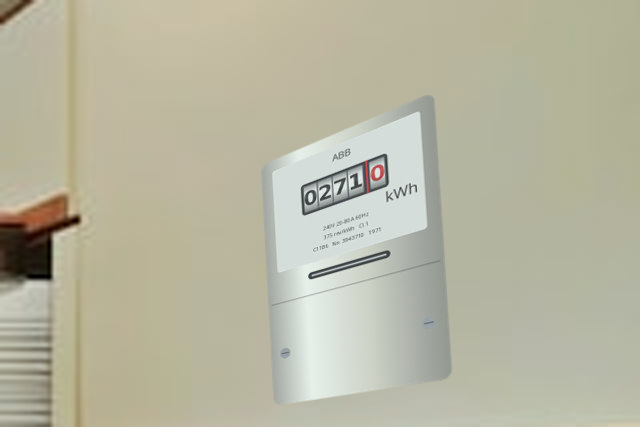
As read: 271.0 kWh
